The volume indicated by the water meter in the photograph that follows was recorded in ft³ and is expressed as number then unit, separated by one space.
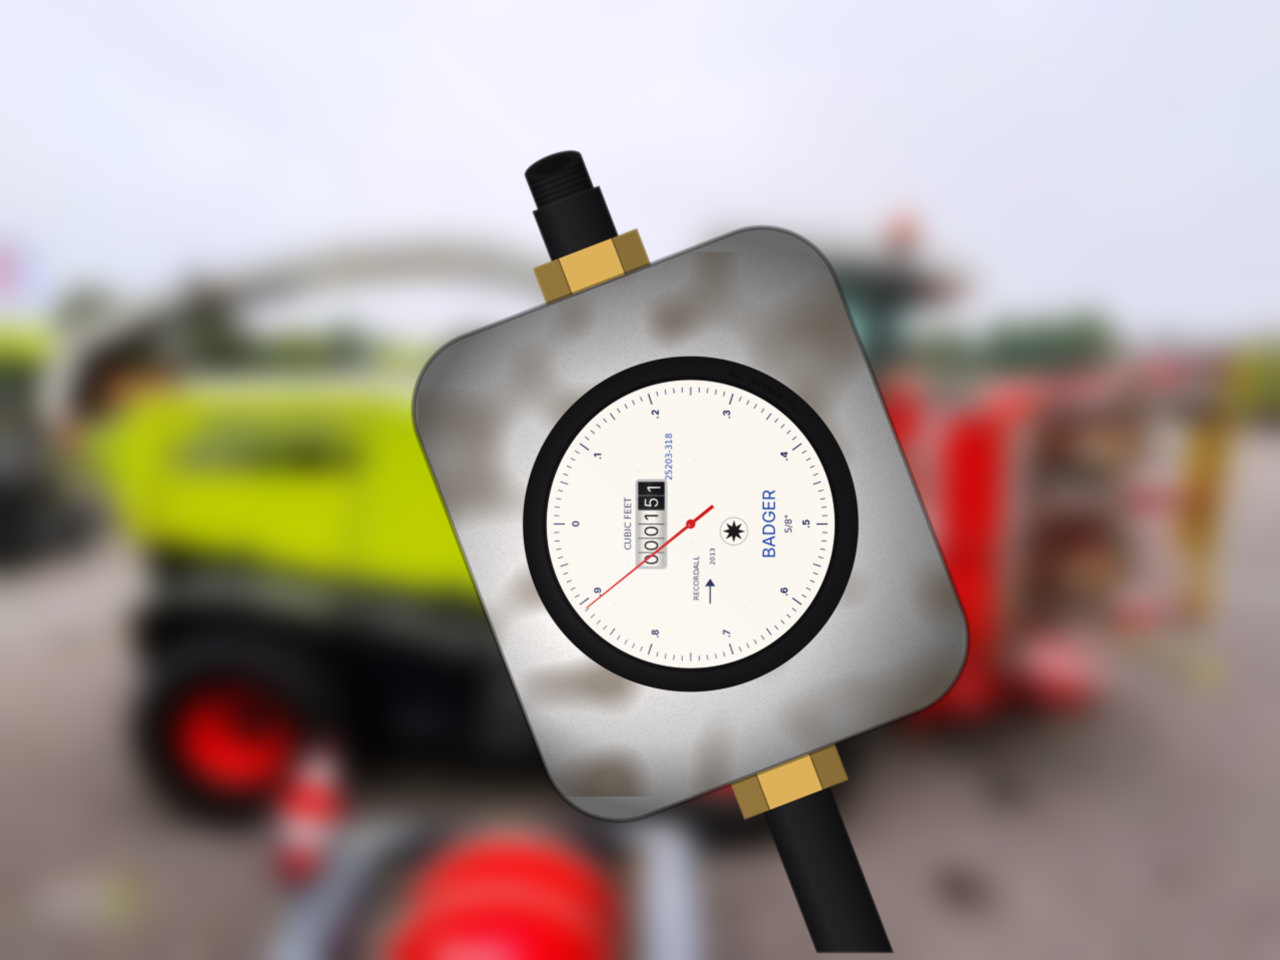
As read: 150.89 ft³
